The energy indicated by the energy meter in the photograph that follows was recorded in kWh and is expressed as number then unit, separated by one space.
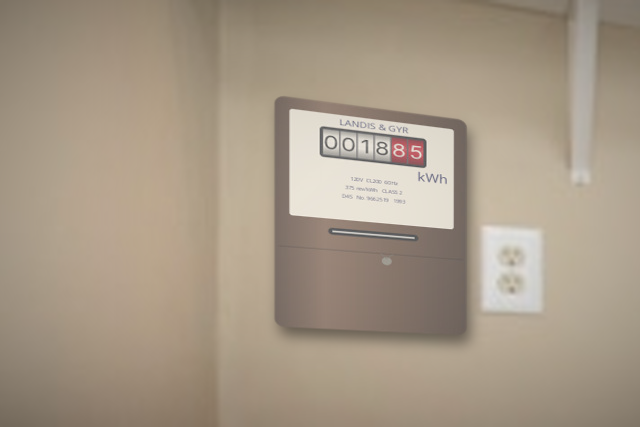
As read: 18.85 kWh
